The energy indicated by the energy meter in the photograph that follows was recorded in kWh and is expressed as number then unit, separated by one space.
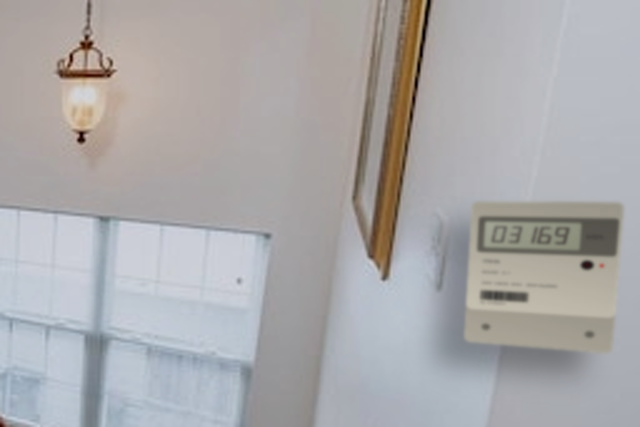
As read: 3169 kWh
